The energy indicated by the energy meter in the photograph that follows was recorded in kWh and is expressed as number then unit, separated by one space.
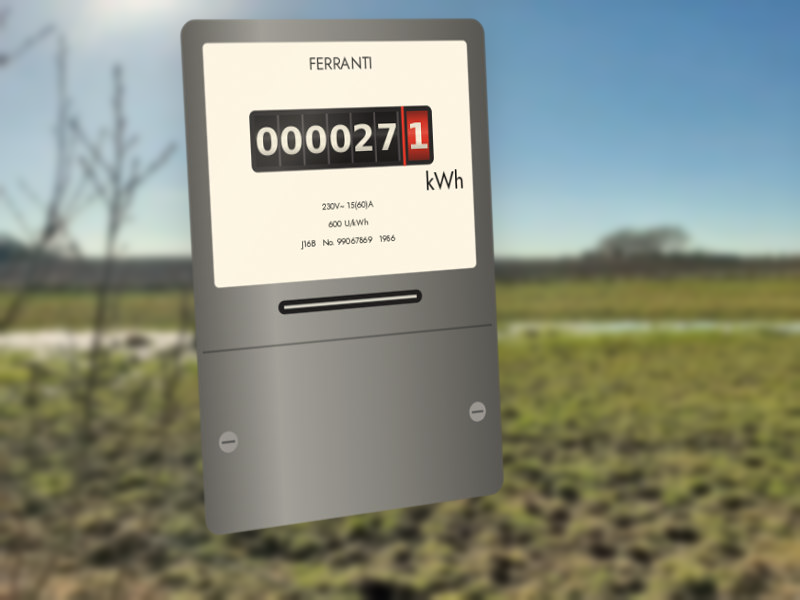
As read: 27.1 kWh
